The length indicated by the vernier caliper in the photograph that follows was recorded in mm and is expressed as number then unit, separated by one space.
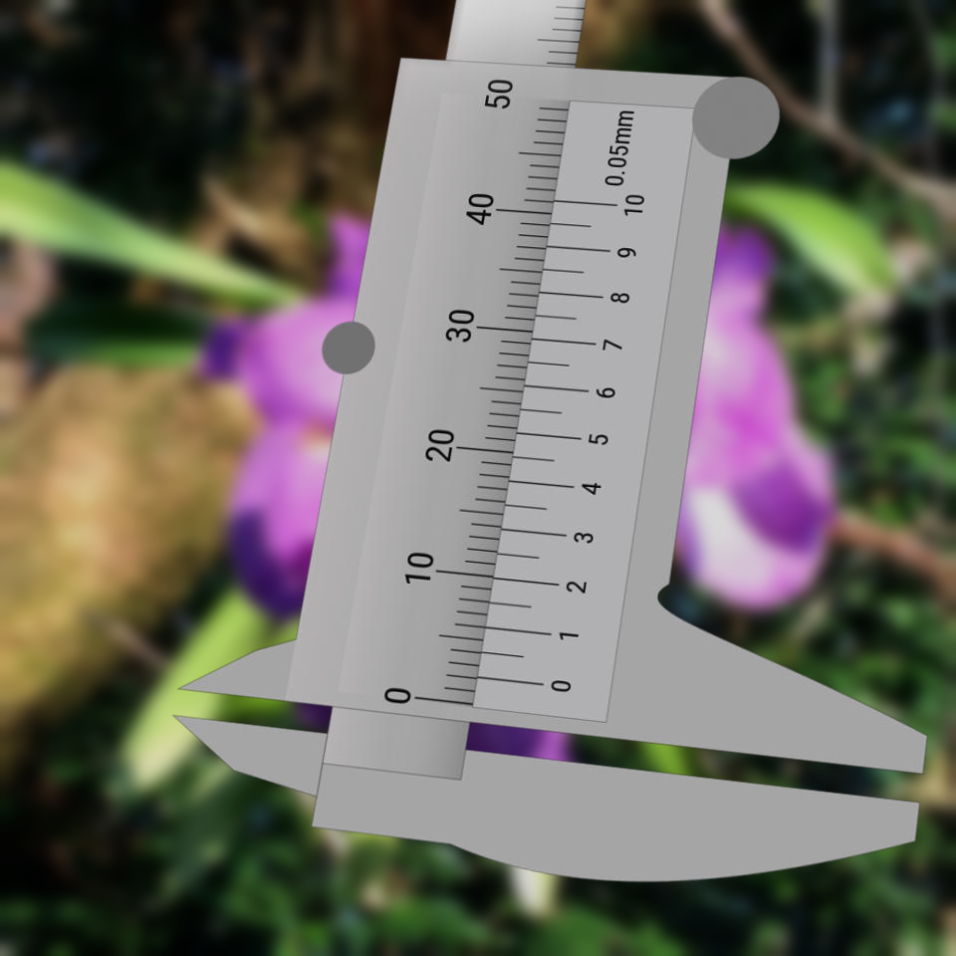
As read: 2.1 mm
